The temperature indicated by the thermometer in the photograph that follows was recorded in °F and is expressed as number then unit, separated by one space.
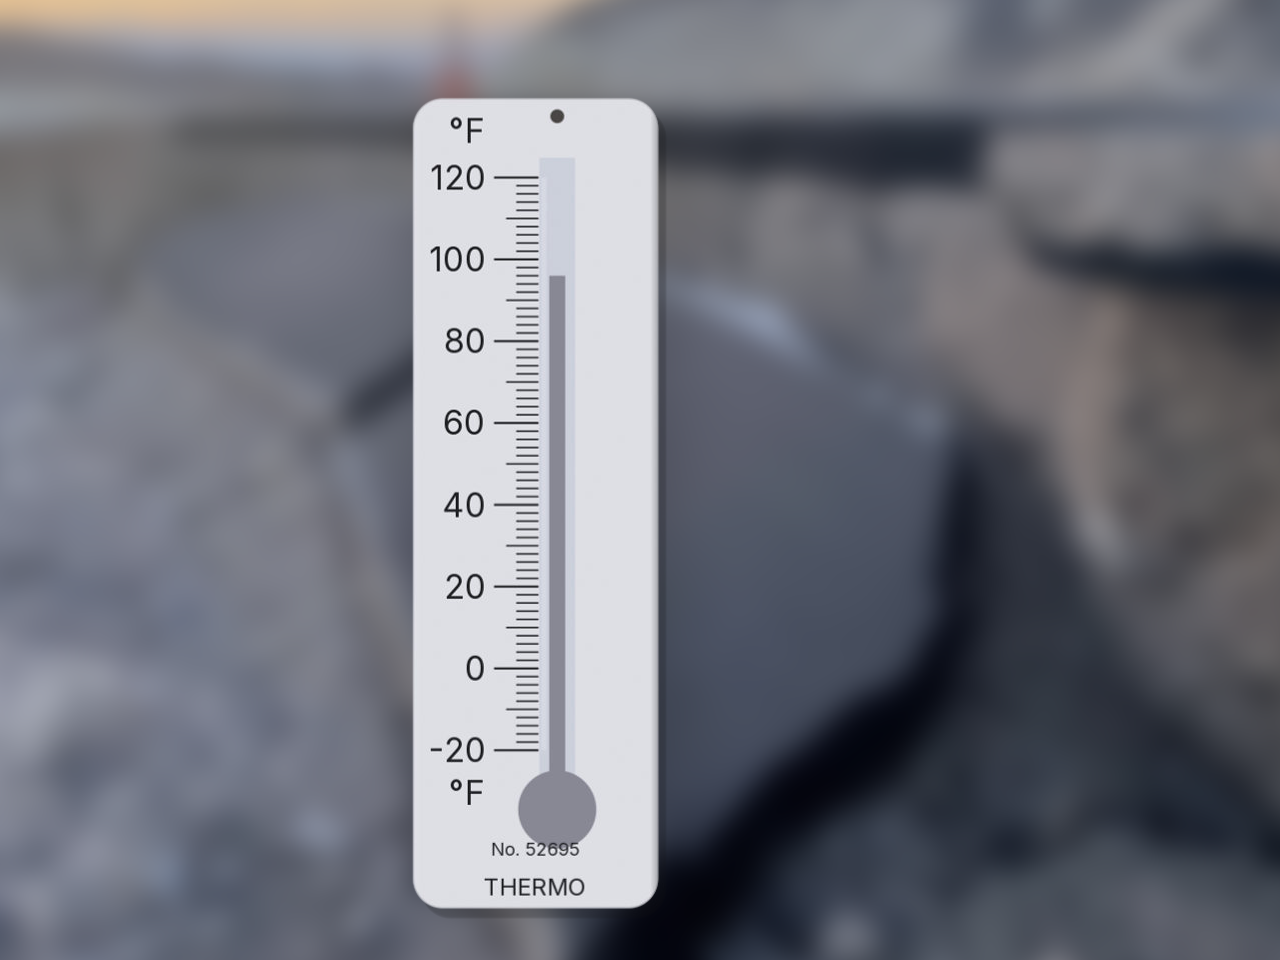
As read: 96 °F
